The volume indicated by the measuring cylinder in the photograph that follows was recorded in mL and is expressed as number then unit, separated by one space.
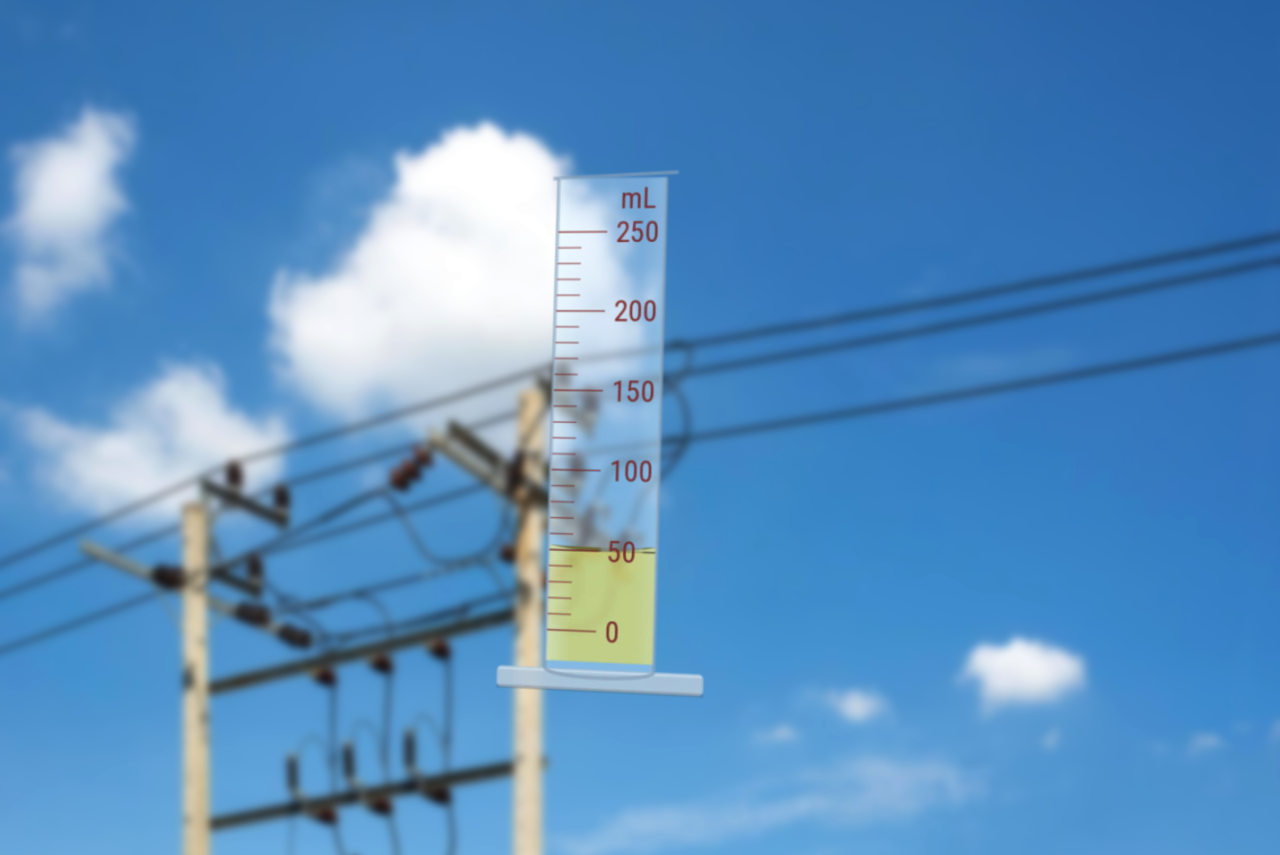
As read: 50 mL
